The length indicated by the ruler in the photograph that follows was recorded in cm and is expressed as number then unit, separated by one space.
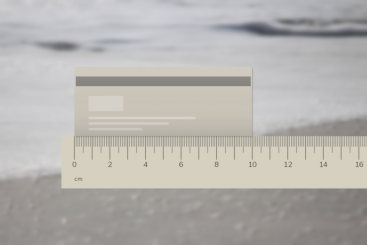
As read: 10 cm
